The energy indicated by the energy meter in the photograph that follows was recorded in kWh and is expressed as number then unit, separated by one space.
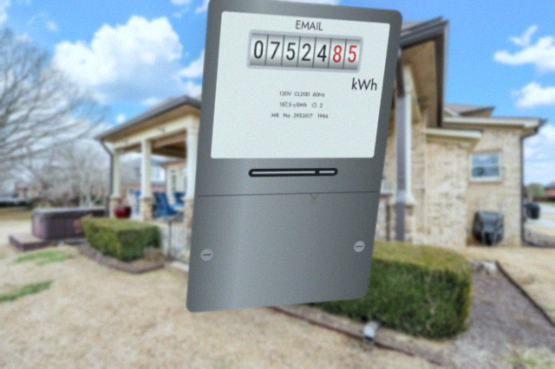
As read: 7524.85 kWh
